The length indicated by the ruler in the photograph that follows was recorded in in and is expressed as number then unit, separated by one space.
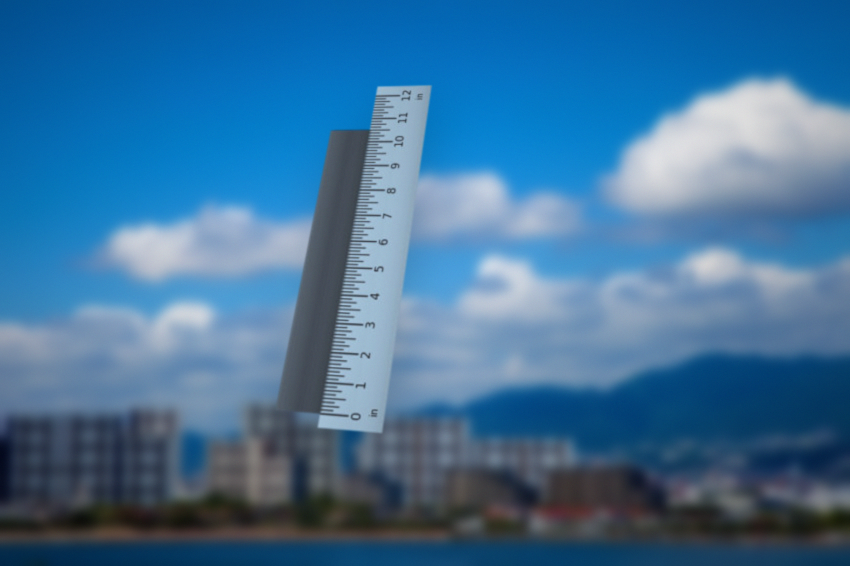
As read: 10.5 in
